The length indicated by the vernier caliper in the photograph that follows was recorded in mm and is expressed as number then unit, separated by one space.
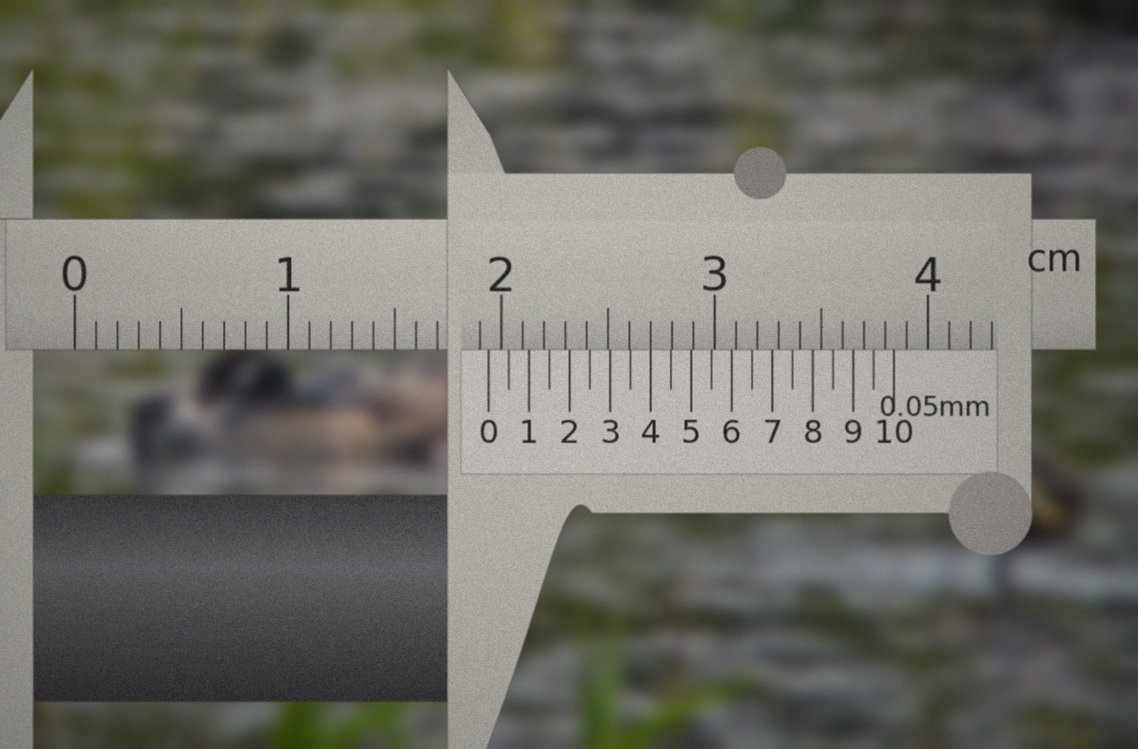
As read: 19.4 mm
